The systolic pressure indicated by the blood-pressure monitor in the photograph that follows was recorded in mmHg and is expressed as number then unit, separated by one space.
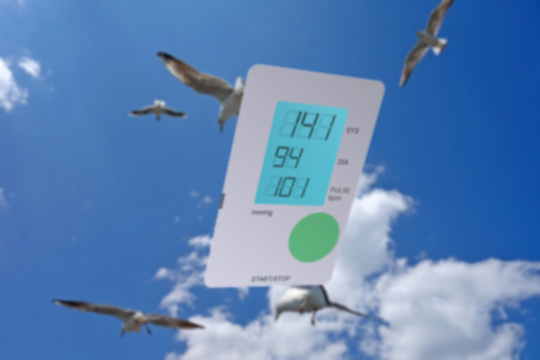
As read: 141 mmHg
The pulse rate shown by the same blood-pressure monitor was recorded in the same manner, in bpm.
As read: 101 bpm
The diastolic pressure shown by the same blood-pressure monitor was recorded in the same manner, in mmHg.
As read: 94 mmHg
